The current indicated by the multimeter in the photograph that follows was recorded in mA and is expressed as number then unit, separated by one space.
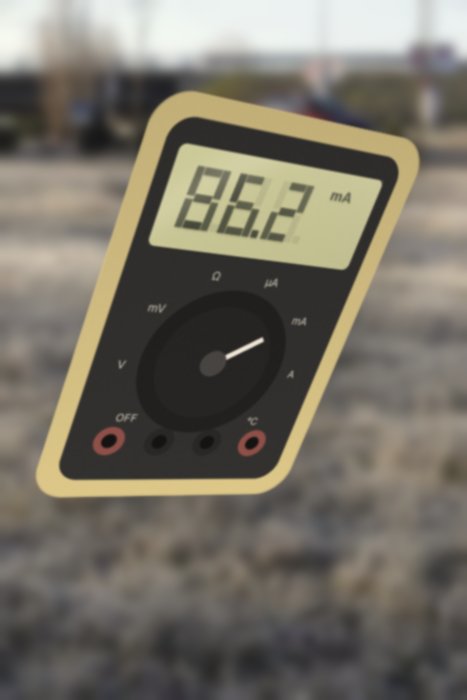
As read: 86.2 mA
